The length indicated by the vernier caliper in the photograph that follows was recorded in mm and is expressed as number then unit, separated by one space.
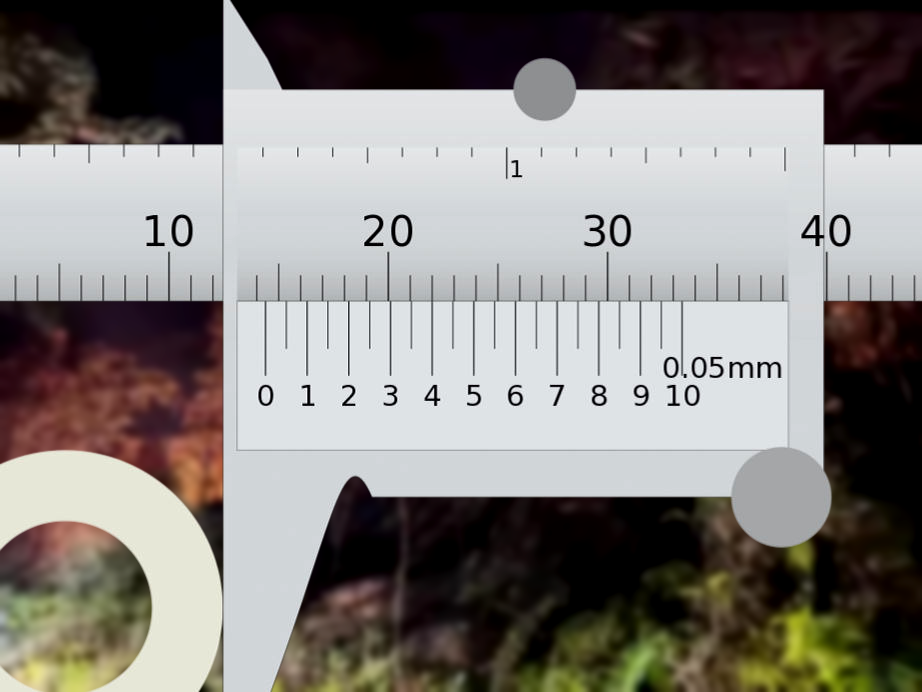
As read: 14.4 mm
